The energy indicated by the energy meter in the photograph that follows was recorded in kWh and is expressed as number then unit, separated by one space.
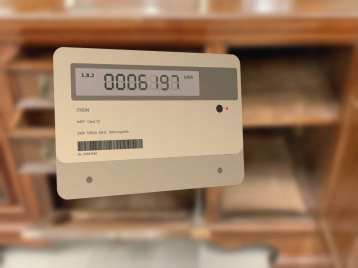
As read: 6197 kWh
